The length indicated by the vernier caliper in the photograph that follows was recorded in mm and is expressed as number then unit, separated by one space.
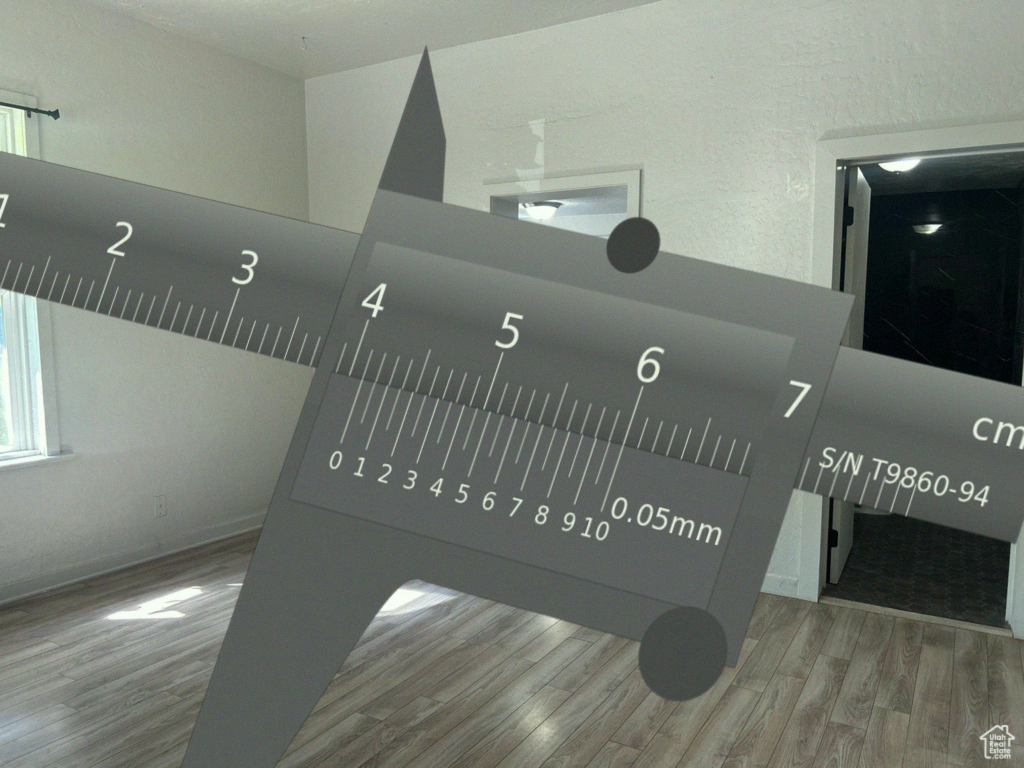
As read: 41.0 mm
